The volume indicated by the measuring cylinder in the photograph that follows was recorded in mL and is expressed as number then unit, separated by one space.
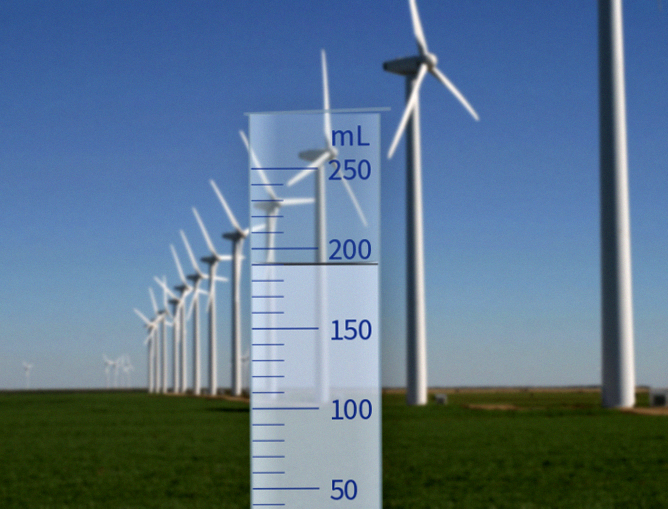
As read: 190 mL
